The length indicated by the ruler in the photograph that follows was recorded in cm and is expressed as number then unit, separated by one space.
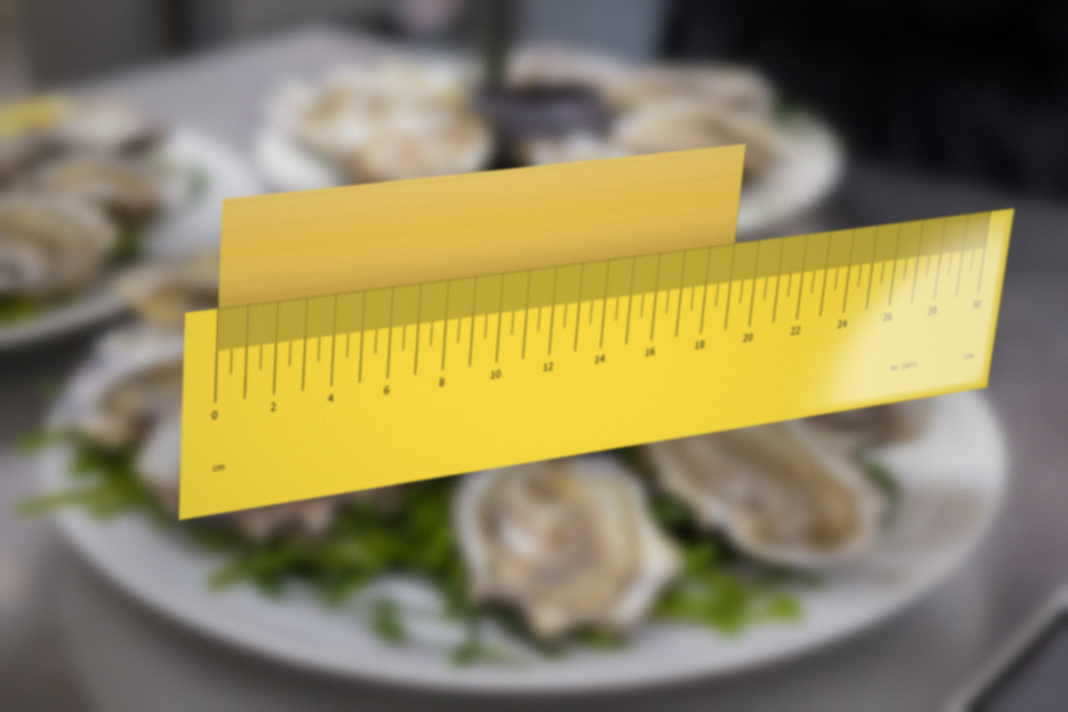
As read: 19 cm
